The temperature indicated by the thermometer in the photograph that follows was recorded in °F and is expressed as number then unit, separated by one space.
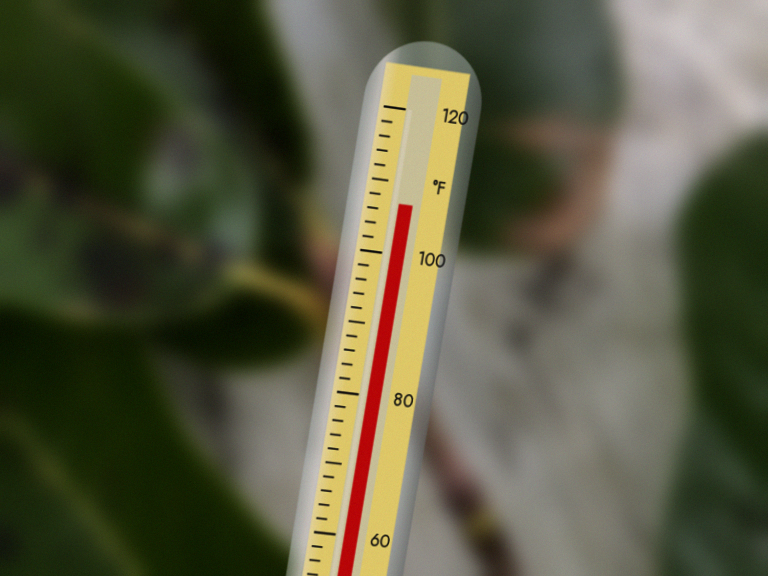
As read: 107 °F
